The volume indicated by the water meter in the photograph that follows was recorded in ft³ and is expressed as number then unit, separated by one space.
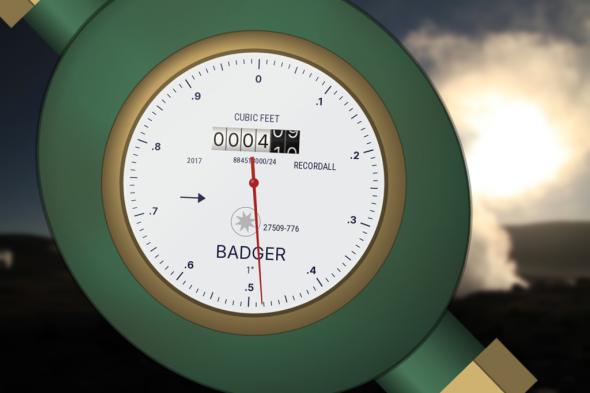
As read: 409.48 ft³
